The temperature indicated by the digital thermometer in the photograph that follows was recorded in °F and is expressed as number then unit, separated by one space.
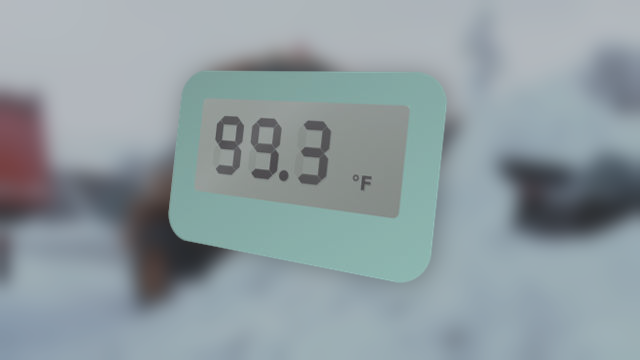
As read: 99.3 °F
